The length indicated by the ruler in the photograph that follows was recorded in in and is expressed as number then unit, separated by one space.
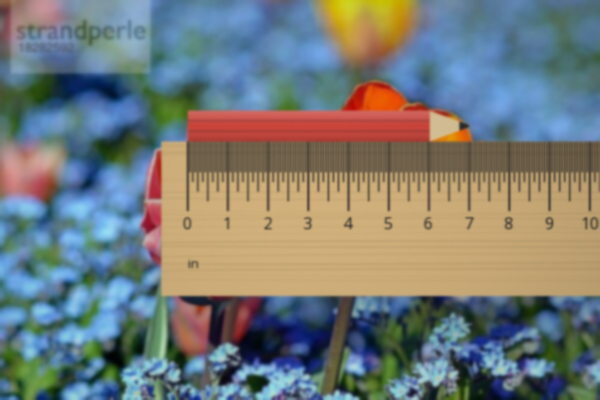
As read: 7 in
